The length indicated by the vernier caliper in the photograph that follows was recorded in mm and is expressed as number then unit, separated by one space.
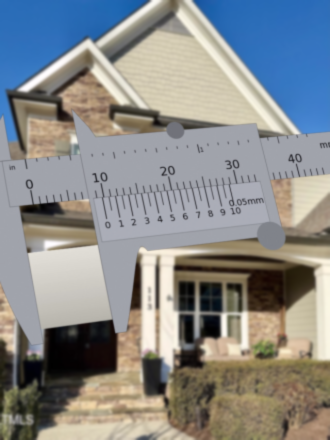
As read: 9.8 mm
